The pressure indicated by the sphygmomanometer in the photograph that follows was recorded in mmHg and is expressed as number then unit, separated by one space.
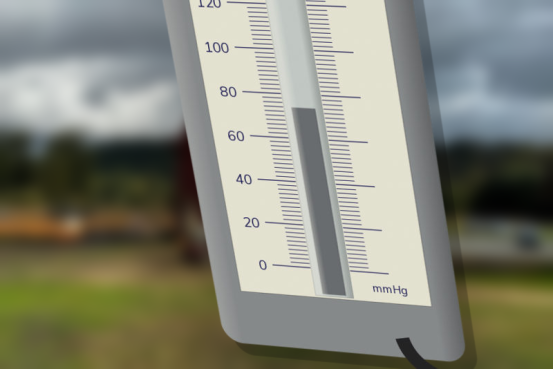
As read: 74 mmHg
